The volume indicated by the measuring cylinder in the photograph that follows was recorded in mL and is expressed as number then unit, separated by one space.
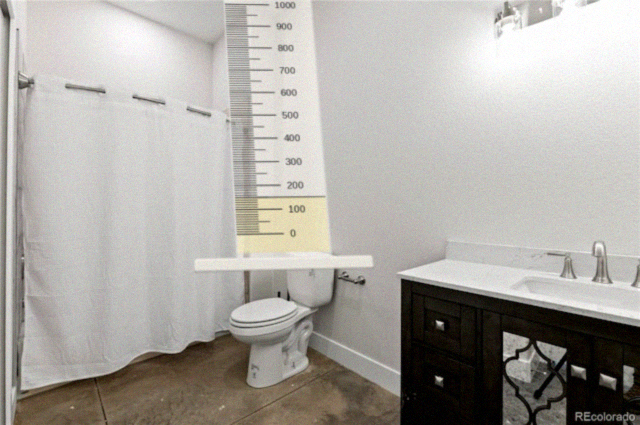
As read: 150 mL
